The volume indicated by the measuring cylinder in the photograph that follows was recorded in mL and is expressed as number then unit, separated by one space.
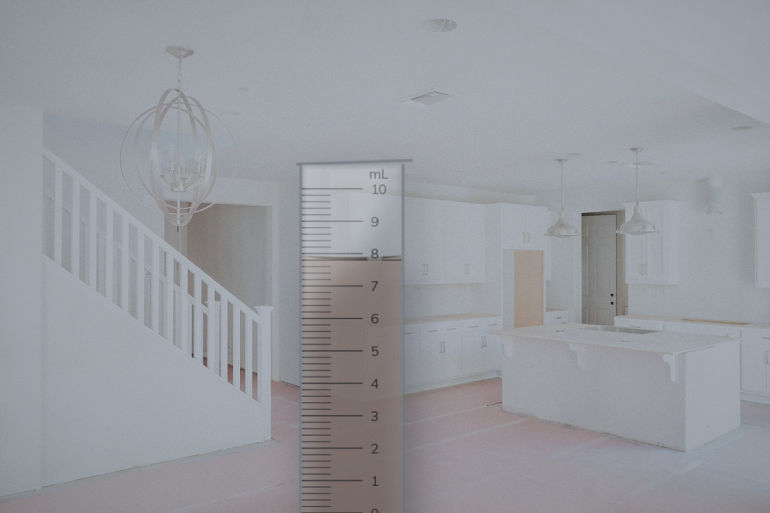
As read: 7.8 mL
